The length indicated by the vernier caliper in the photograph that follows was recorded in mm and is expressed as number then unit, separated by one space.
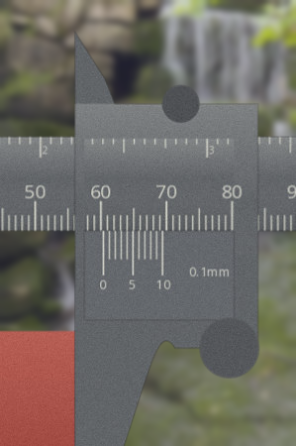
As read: 60.4 mm
